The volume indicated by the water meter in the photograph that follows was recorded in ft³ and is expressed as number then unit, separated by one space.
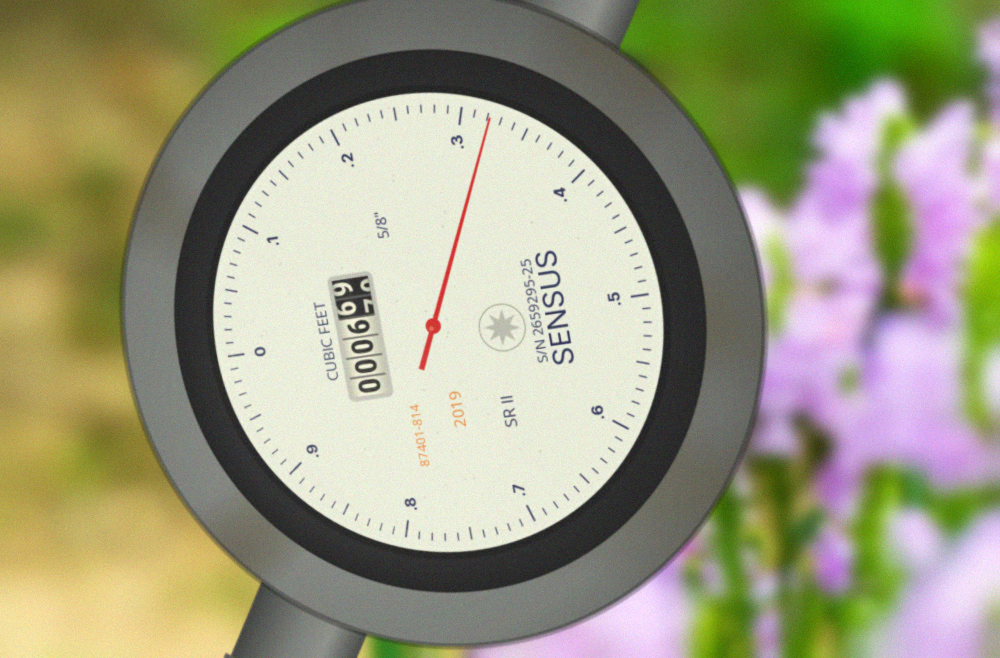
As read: 669.32 ft³
